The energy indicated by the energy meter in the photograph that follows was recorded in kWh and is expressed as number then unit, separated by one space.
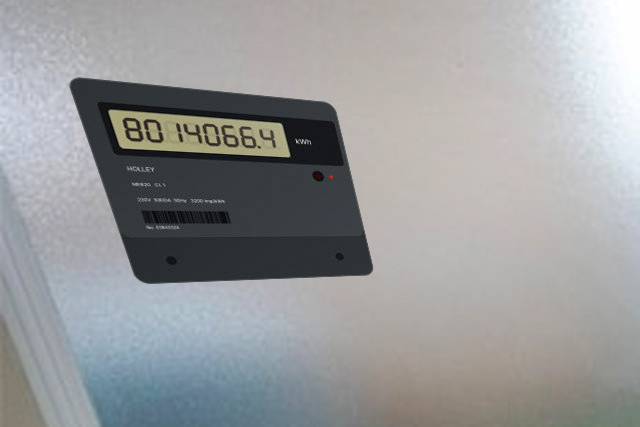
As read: 8014066.4 kWh
